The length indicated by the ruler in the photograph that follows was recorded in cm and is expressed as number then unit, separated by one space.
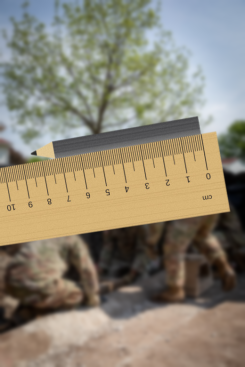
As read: 8.5 cm
